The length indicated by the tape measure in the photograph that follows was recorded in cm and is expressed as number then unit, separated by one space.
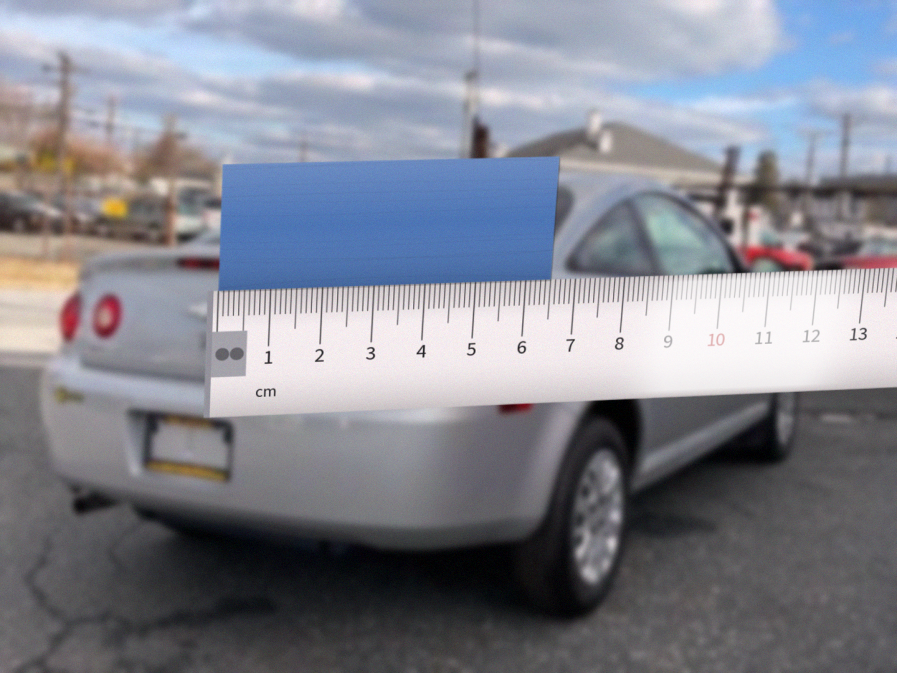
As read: 6.5 cm
